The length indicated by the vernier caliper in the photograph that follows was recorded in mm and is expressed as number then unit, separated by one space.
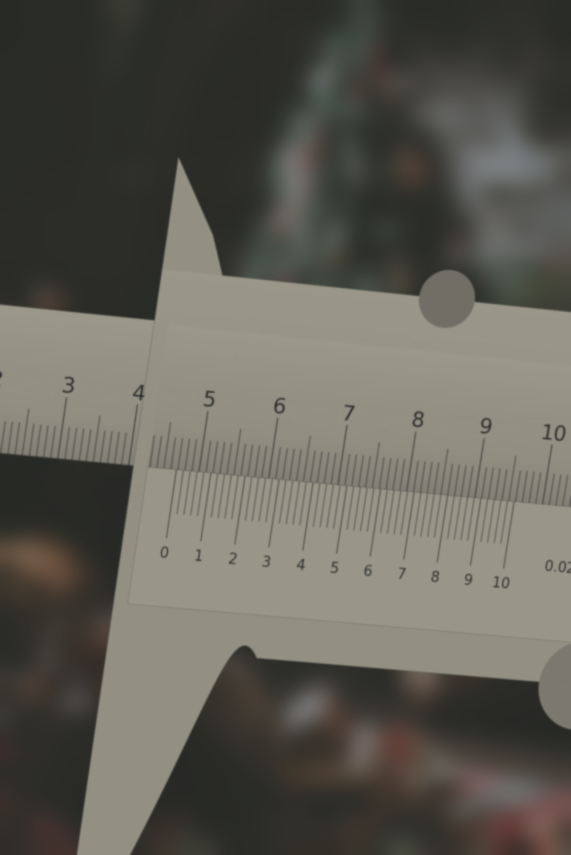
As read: 46.8 mm
